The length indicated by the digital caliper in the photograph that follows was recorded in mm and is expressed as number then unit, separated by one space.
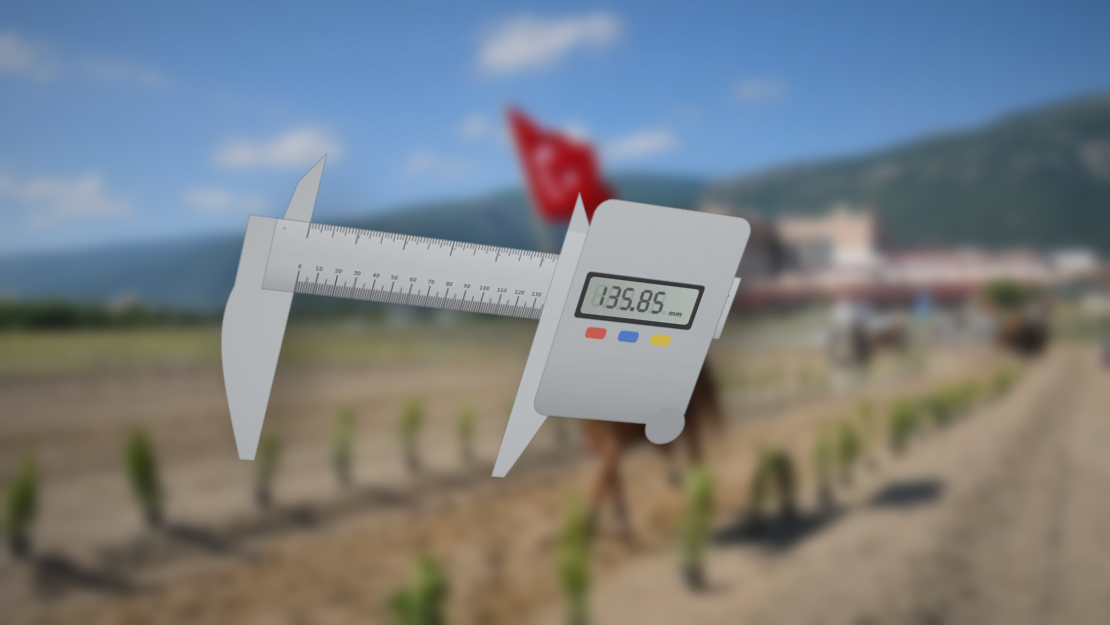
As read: 135.85 mm
